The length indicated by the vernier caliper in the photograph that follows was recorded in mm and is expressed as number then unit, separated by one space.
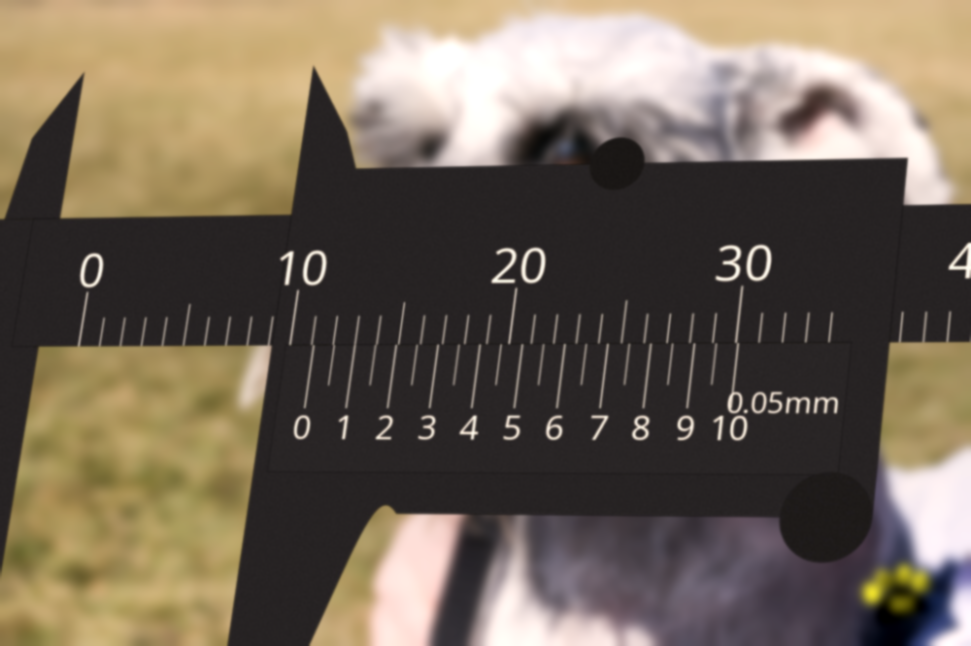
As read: 11.1 mm
